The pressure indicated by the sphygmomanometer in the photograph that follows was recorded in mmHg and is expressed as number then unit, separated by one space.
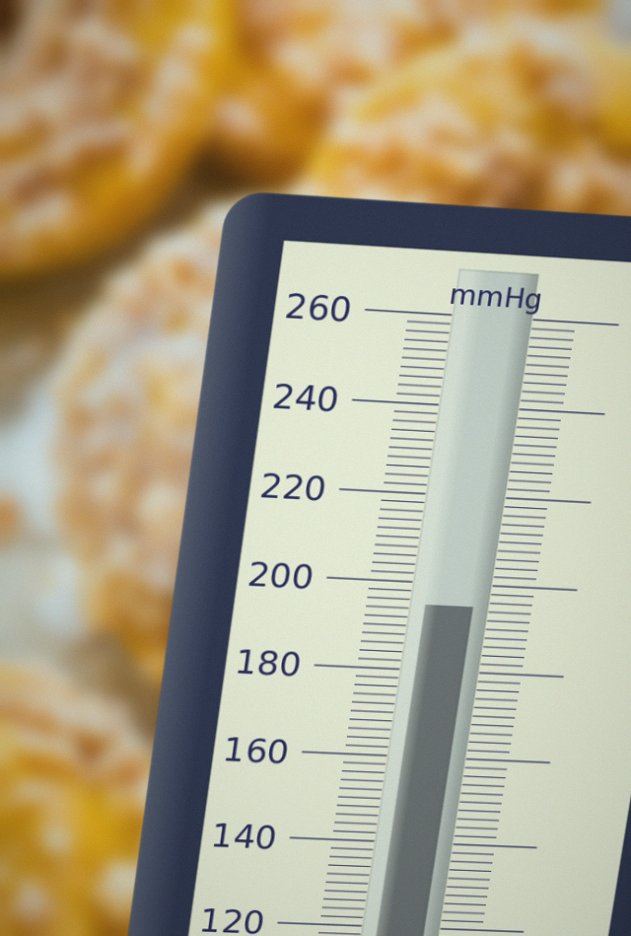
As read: 195 mmHg
